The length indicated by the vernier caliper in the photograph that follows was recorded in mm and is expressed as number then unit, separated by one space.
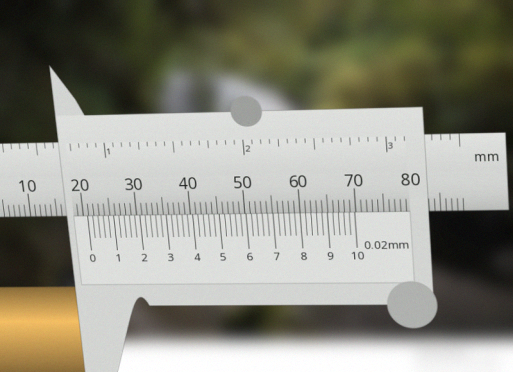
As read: 20.8 mm
